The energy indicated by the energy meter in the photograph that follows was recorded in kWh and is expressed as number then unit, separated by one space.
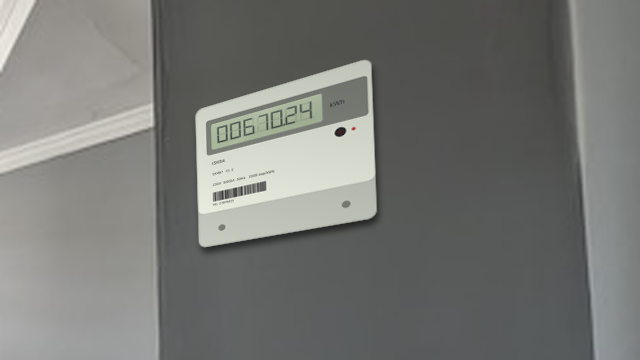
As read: 670.24 kWh
